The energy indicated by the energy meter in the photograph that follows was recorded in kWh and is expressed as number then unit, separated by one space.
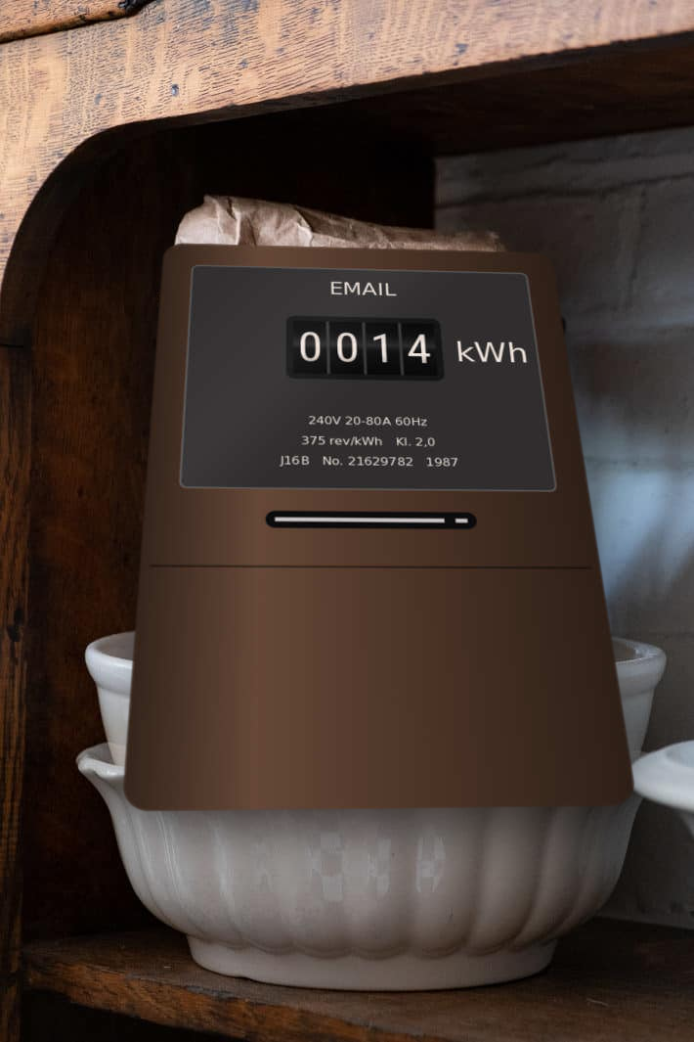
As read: 14 kWh
